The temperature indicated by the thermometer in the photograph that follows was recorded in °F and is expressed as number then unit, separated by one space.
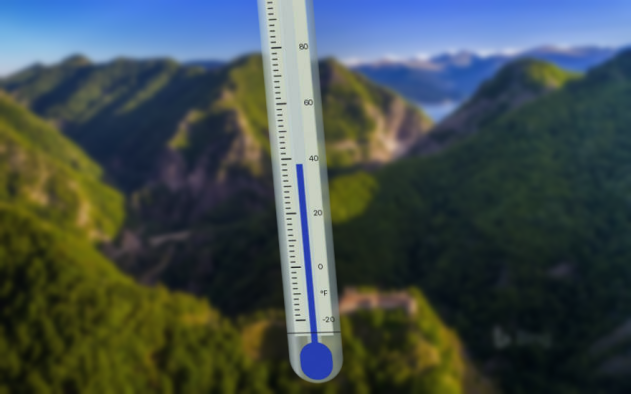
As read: 38 °F
